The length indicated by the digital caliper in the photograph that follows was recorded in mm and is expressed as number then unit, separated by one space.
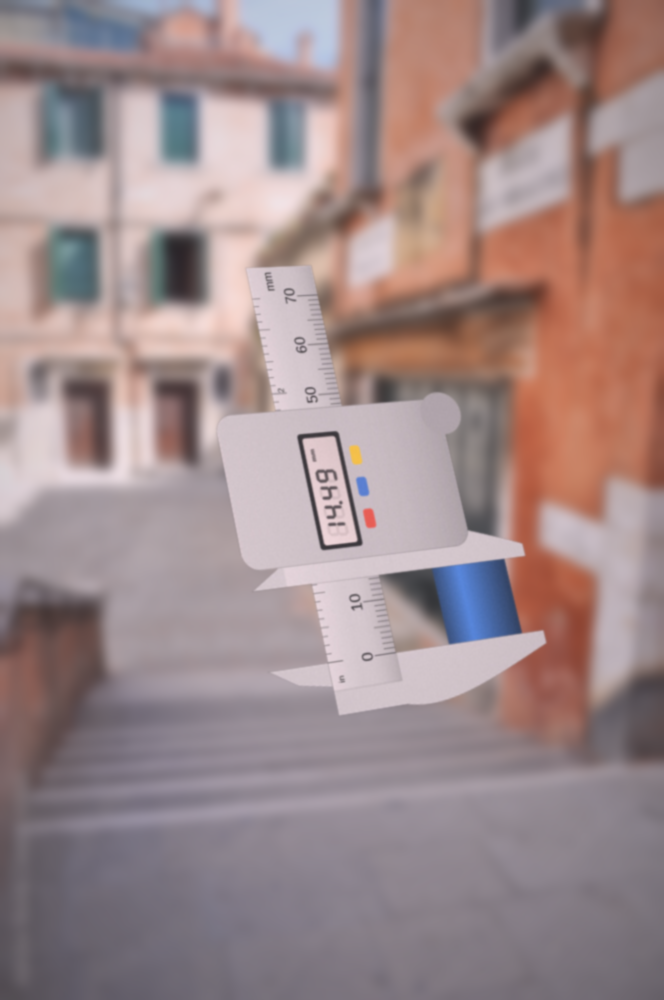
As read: 14.49 mm
